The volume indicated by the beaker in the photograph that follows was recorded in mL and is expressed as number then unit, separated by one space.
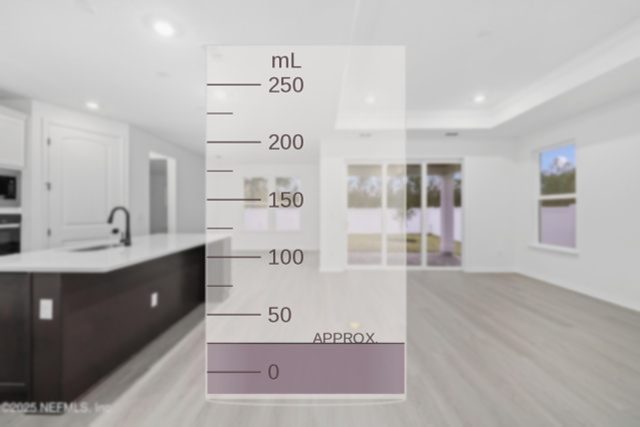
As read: 25 mL
